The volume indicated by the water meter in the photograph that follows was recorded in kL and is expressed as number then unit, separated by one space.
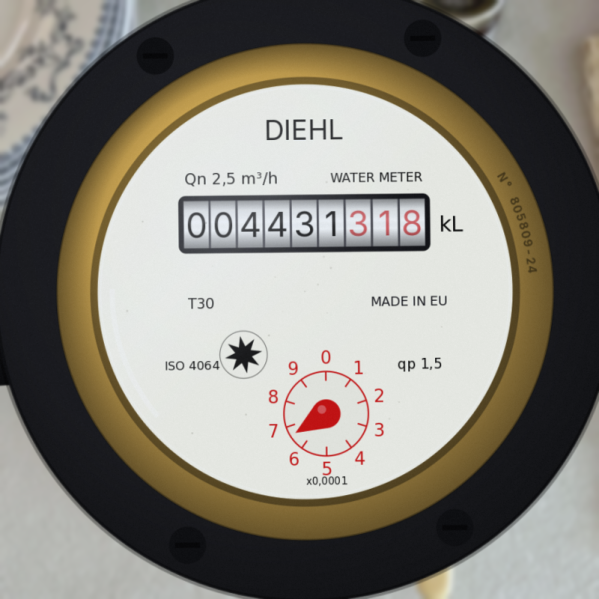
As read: 4431.3186 kL
